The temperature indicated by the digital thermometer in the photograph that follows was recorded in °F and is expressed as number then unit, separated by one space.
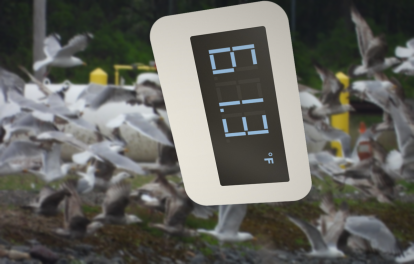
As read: 61.3 °F
